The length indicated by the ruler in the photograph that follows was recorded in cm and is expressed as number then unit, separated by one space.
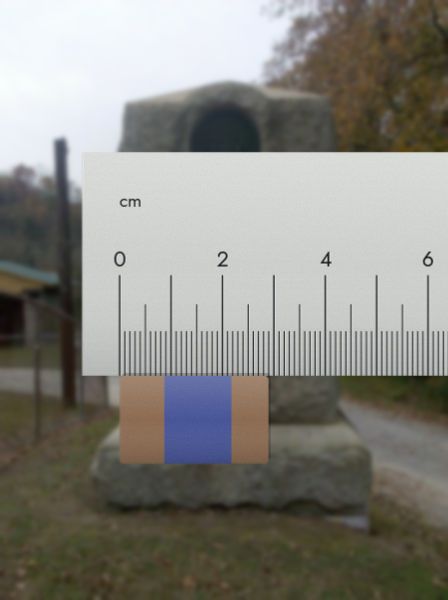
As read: 2.9 cm
